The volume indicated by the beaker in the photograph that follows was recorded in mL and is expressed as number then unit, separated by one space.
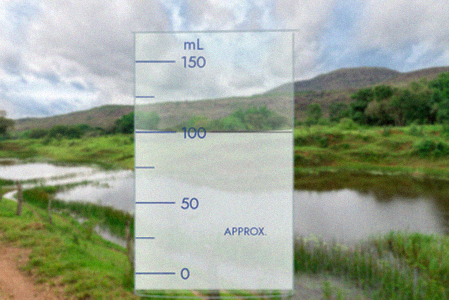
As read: 100 mL
